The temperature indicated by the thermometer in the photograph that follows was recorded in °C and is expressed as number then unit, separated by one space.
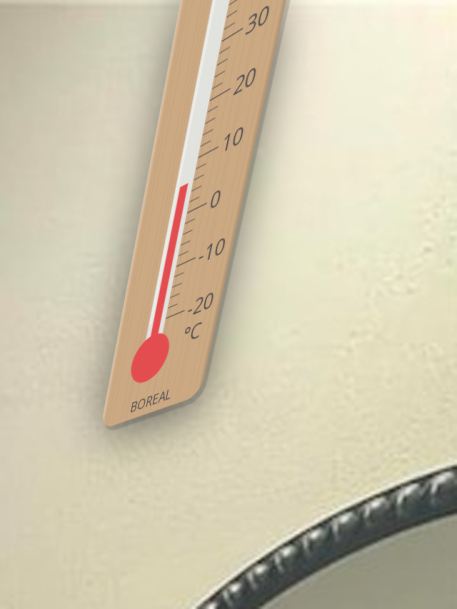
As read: 6 °C
